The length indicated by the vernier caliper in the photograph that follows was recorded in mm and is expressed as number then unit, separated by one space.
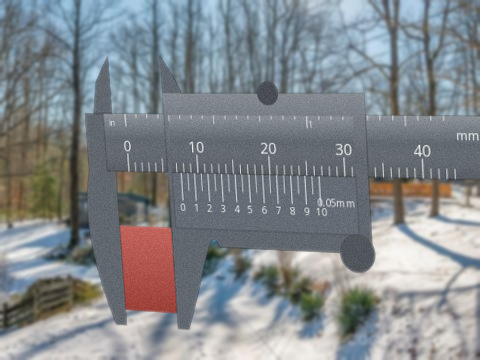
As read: 7.6 mm
